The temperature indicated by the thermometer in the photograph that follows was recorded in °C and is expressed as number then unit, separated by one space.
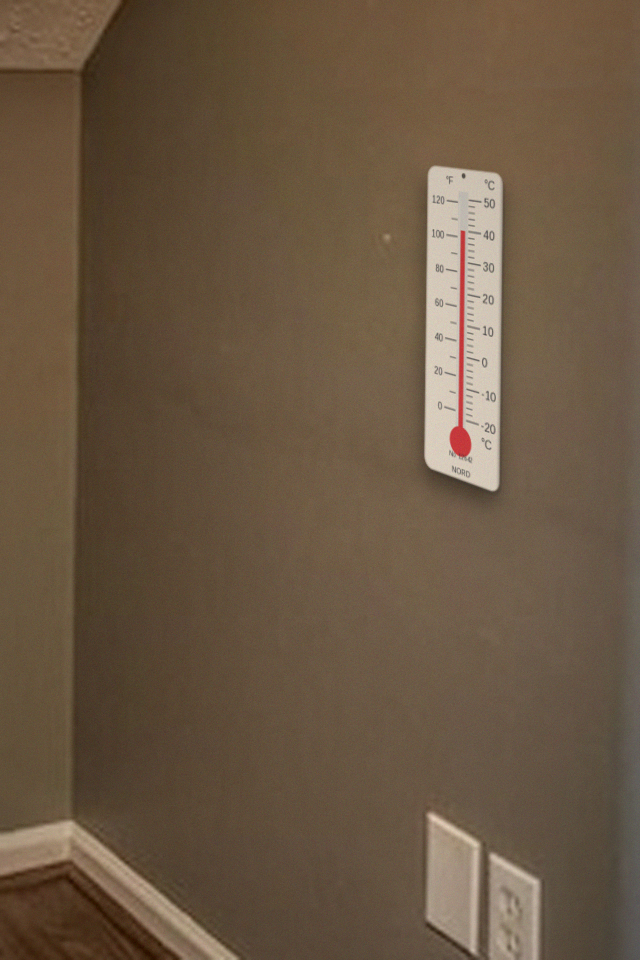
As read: 40 °C
